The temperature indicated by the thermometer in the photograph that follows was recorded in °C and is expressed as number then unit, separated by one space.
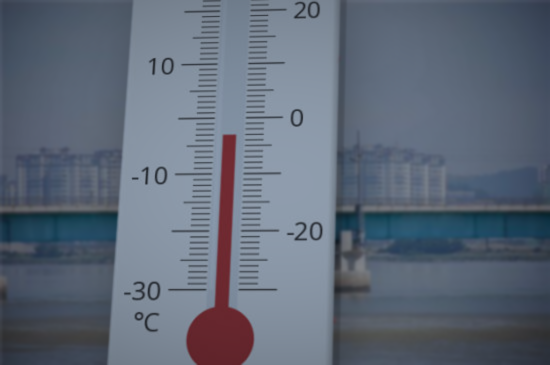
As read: -3 °C
